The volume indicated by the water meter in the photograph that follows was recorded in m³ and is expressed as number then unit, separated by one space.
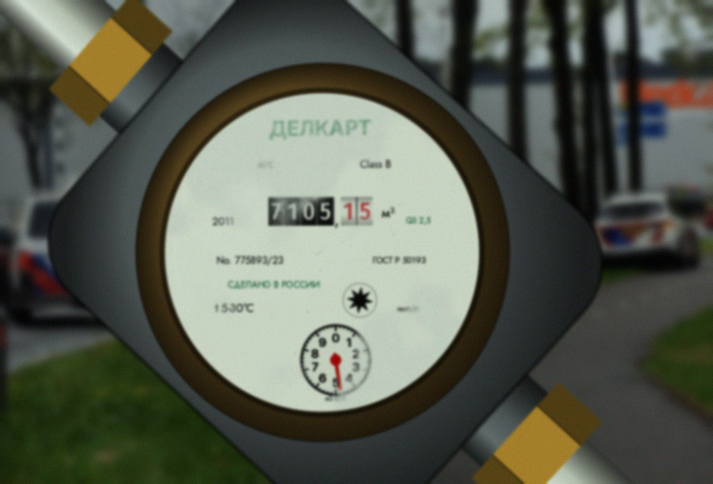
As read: 7105.154 m³
